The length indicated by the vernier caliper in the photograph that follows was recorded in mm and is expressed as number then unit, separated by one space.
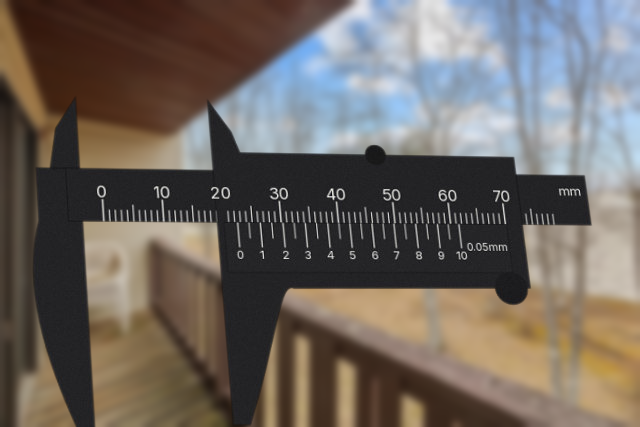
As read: 22.5 mm
